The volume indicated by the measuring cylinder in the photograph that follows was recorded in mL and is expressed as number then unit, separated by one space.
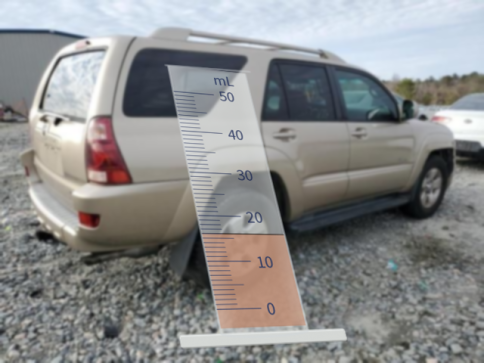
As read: 16 mL
